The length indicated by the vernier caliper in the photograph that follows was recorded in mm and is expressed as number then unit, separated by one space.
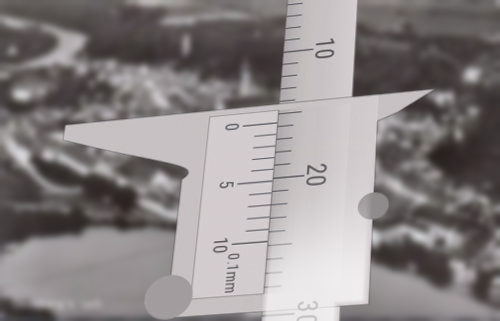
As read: 15.7 mm
